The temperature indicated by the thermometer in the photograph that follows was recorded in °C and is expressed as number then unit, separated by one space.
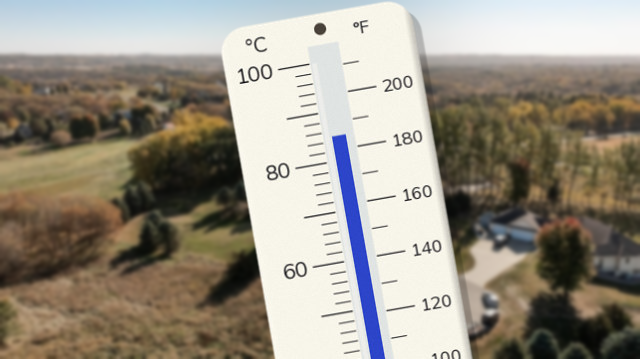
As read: 85 °C
